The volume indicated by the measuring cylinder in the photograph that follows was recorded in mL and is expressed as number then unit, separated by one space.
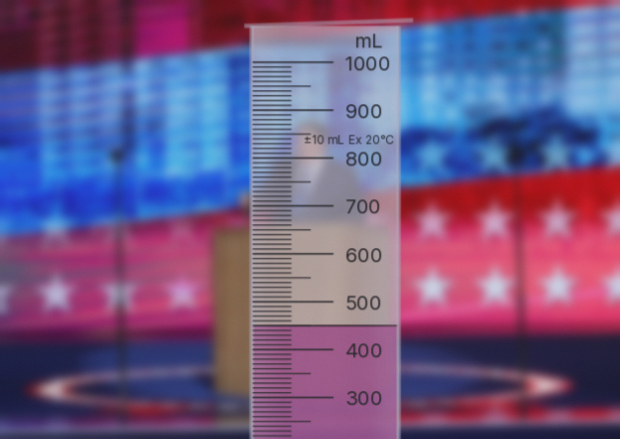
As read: 450 mL
